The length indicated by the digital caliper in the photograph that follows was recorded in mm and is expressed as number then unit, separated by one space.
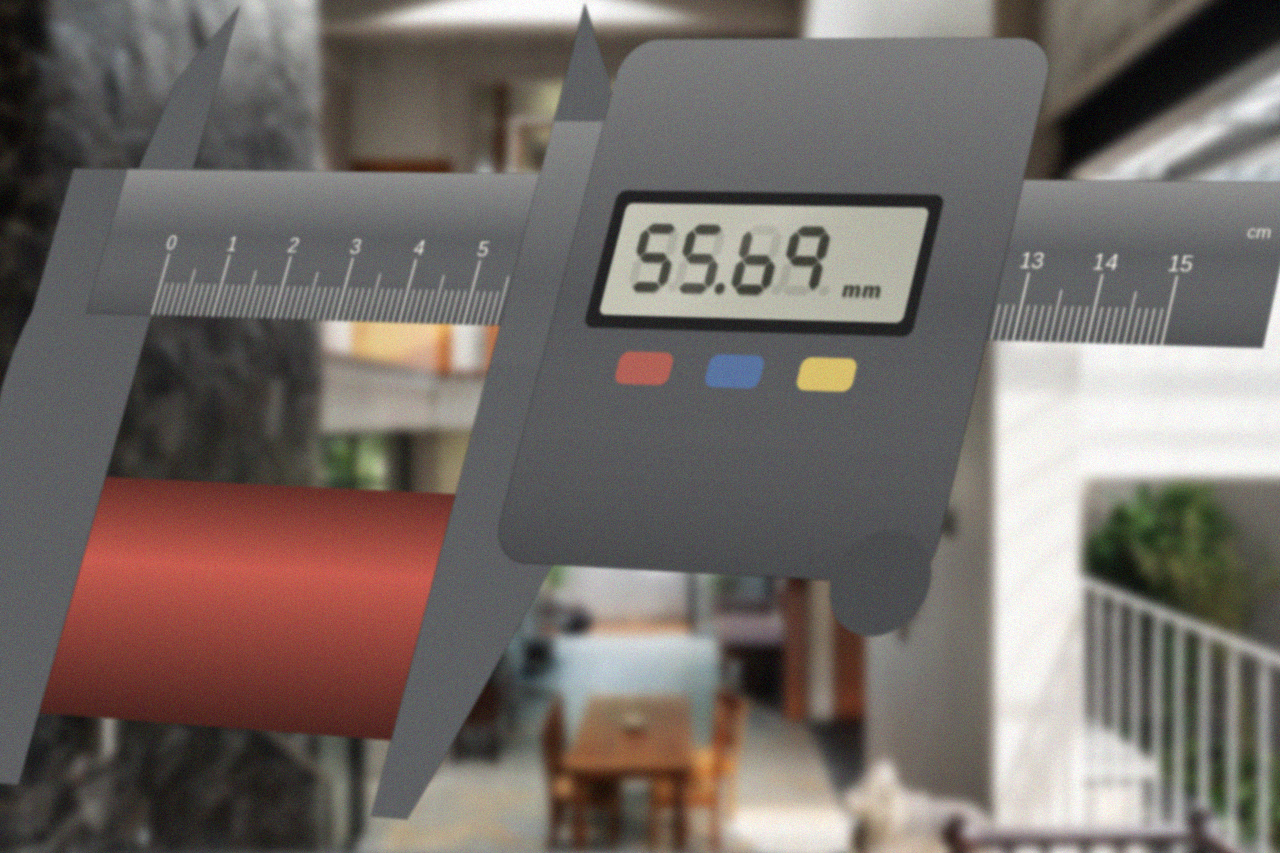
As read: 55.69 mm
